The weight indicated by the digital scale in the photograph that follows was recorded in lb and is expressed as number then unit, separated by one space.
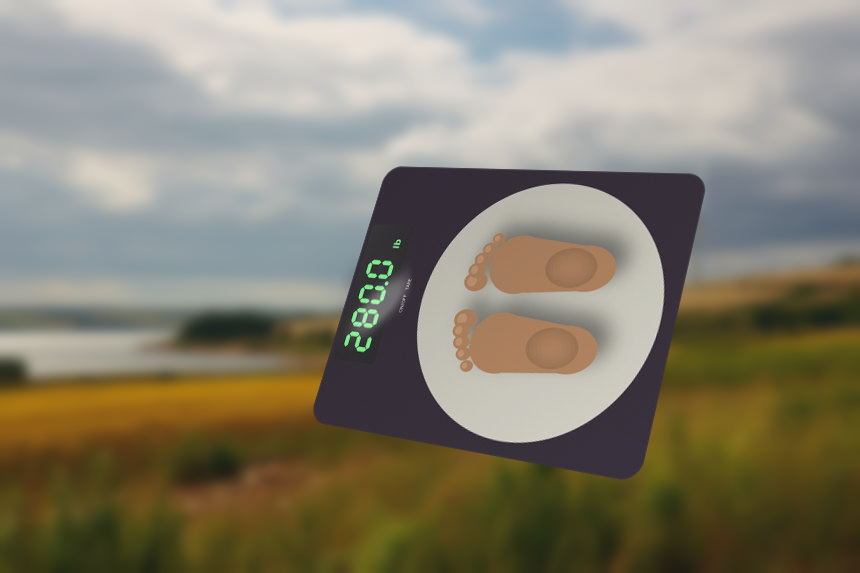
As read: 280.0 lb
